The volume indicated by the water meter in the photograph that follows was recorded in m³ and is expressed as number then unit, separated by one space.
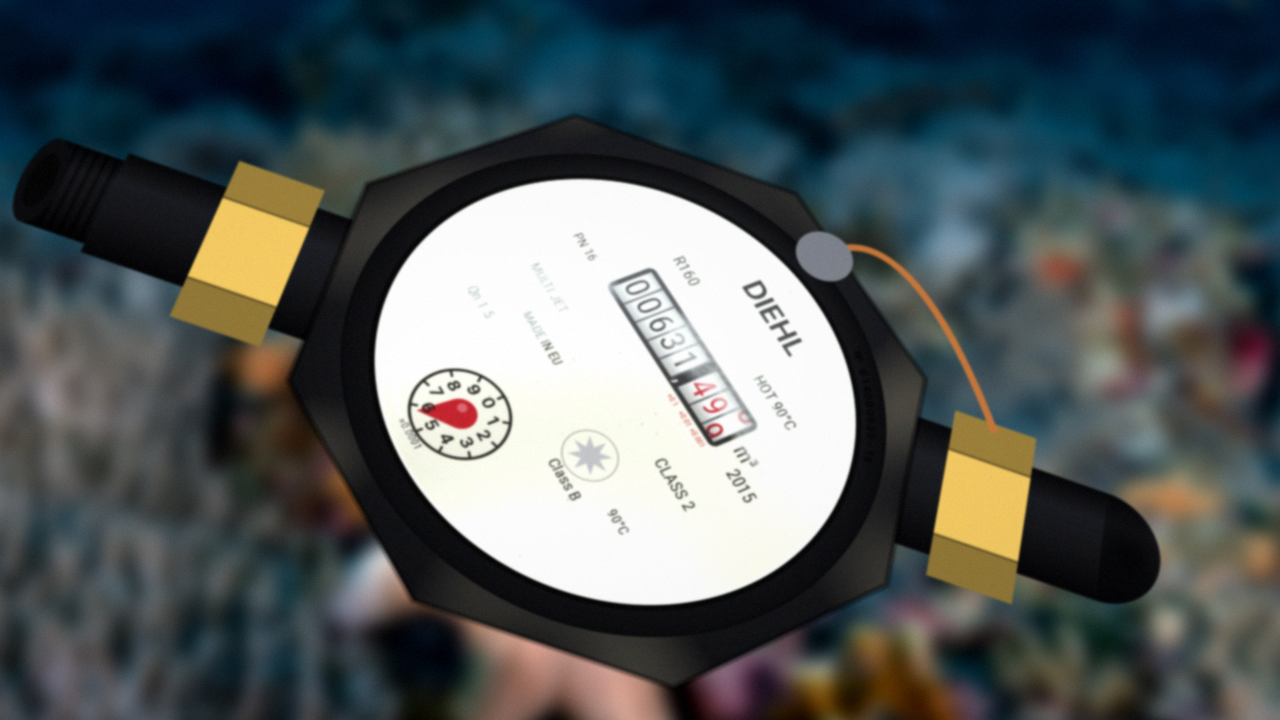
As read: 631.4985 m³
